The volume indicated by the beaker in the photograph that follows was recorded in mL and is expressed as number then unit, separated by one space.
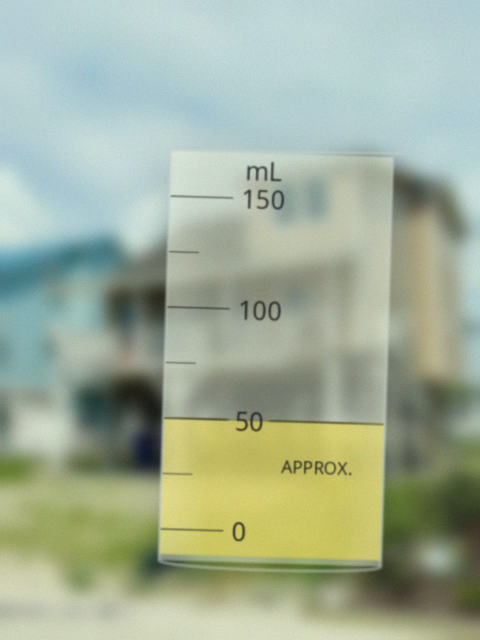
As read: 50 mL
